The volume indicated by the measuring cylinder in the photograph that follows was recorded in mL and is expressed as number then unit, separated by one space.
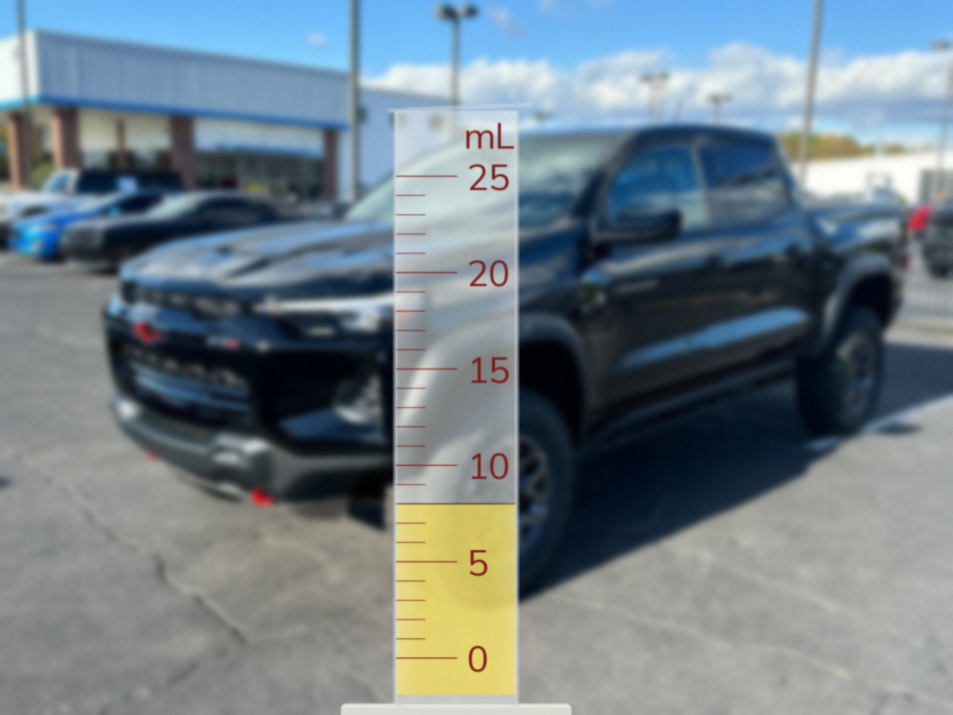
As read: 8 mL
